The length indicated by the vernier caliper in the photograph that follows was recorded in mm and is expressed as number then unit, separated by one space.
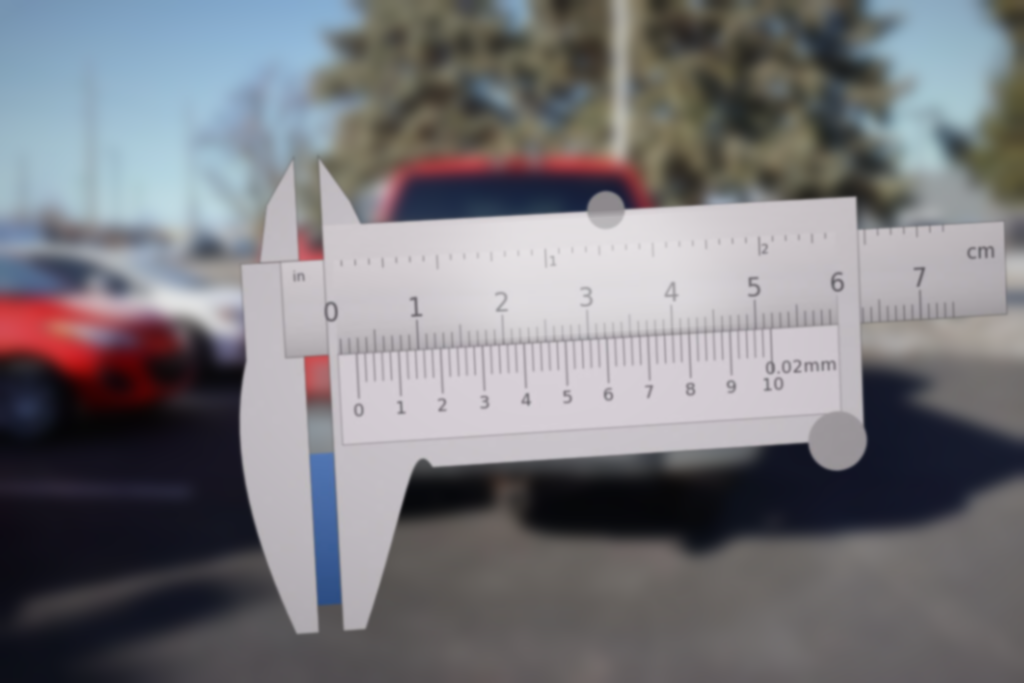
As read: 2.8 mm
